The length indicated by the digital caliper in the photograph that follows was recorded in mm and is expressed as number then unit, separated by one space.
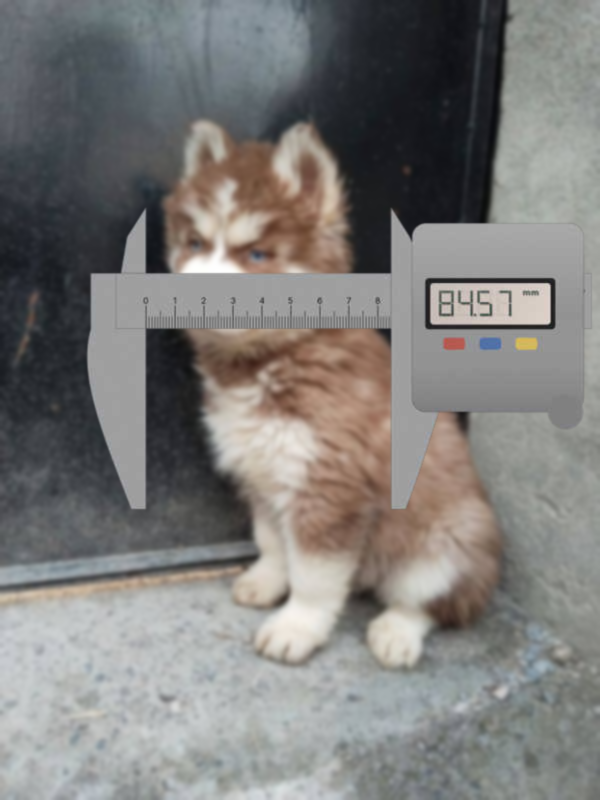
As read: 84.57 mm
